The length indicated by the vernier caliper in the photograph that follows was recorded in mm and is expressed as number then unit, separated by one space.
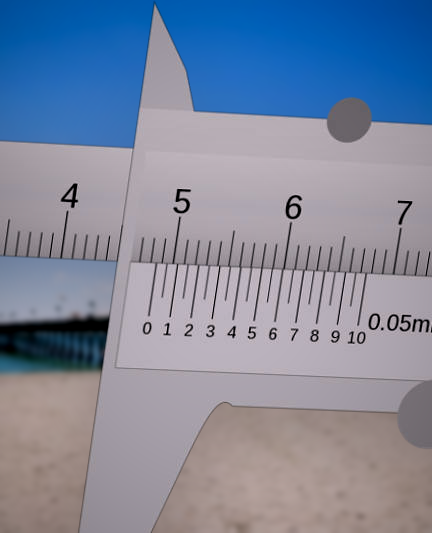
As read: 48.5 mm
